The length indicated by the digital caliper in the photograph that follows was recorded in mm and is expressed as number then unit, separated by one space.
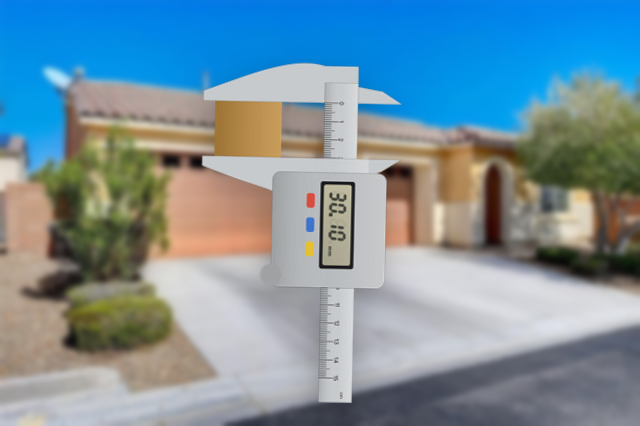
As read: 30.10 mm
